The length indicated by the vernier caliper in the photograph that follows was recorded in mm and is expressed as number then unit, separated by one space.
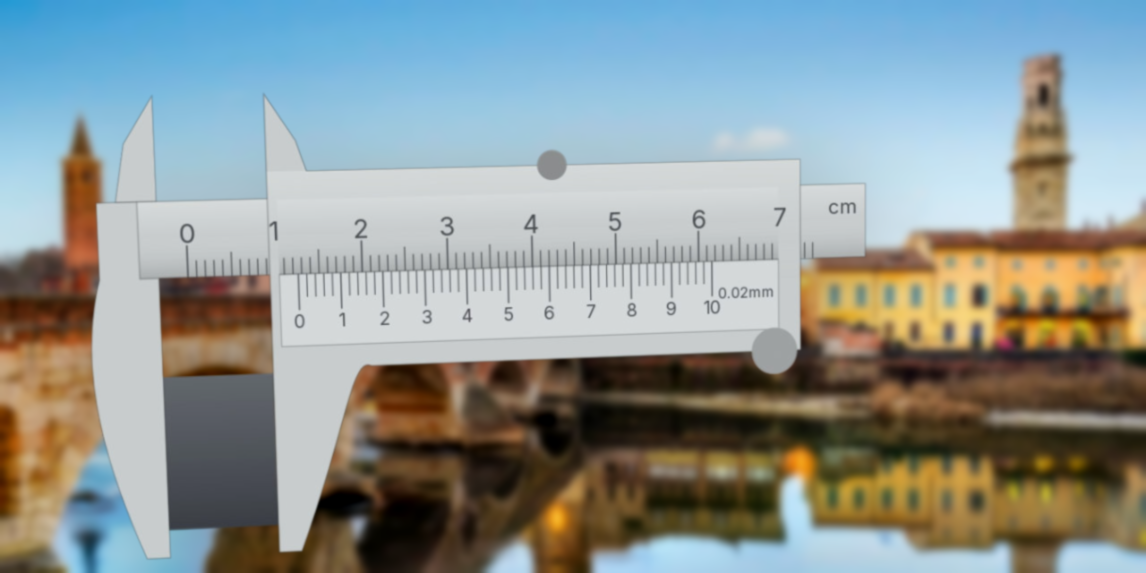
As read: 12.6 mm
